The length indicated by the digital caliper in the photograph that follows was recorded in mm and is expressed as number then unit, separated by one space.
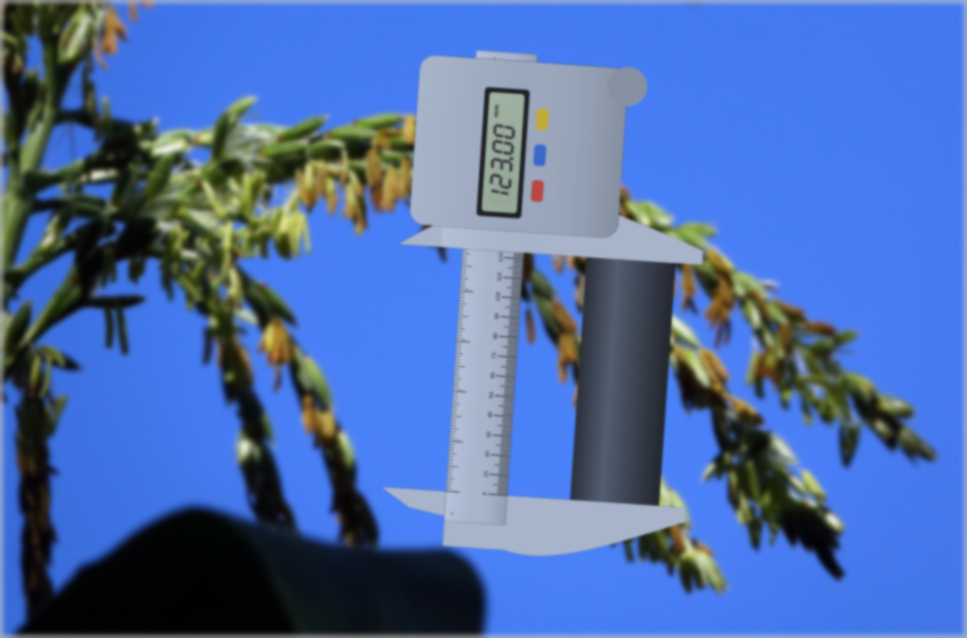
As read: 123.00 mm
